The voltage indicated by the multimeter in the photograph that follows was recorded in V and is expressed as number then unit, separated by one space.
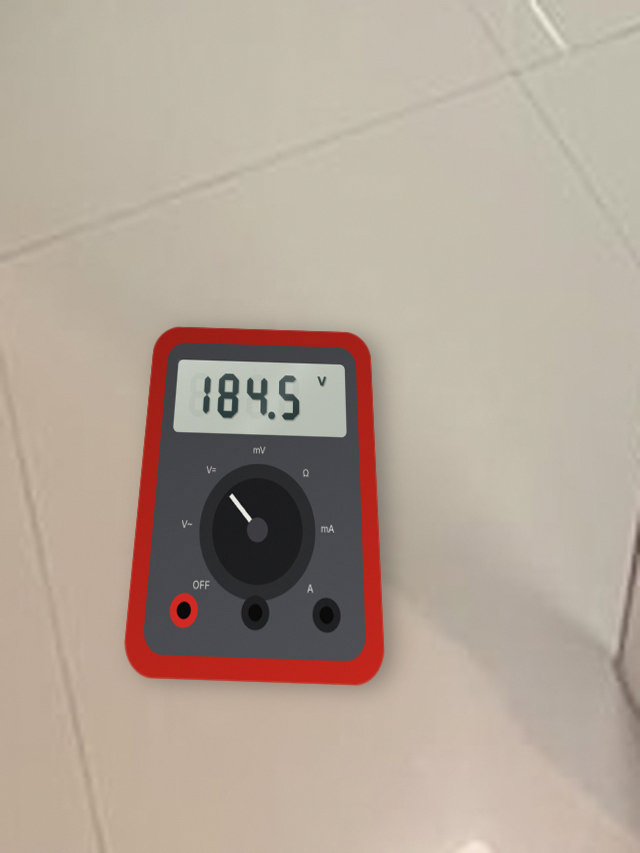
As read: 184.5 V
